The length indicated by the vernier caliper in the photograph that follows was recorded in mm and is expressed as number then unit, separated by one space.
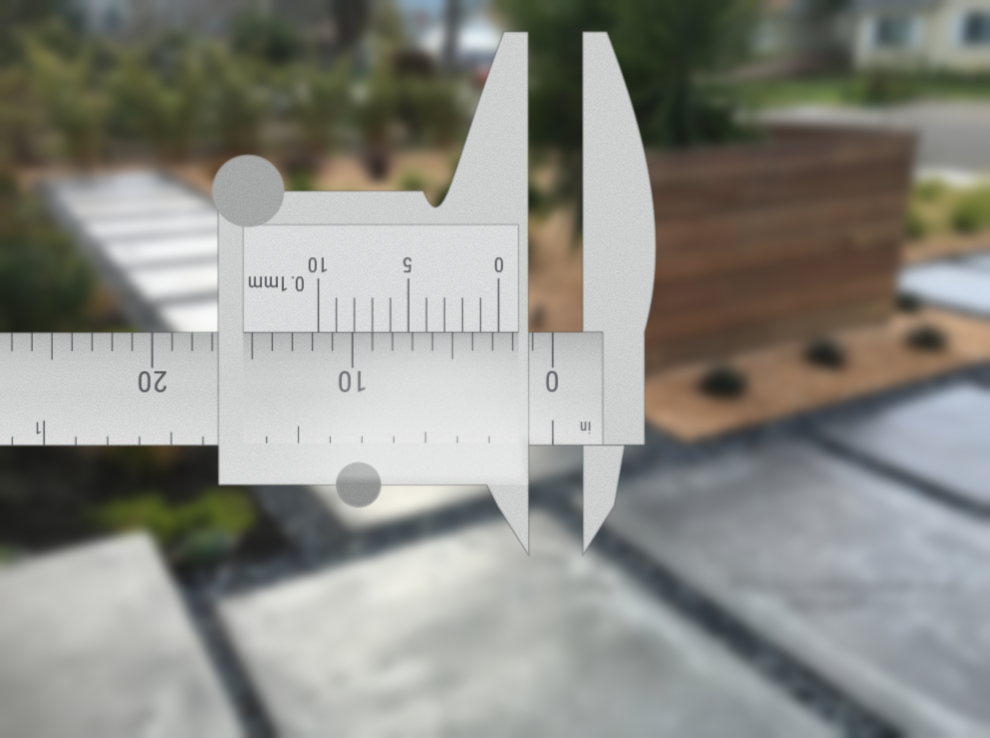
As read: 2.7 mm
